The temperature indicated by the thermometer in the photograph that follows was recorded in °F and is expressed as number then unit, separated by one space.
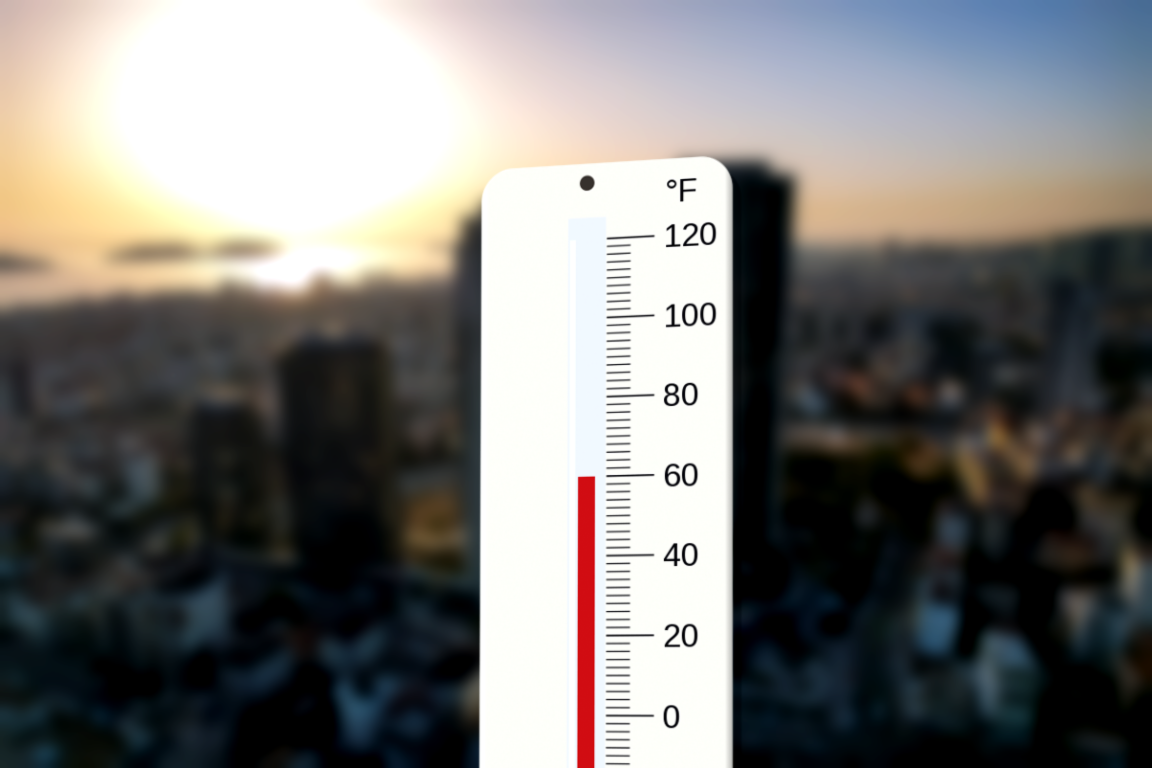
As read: 60 °F
